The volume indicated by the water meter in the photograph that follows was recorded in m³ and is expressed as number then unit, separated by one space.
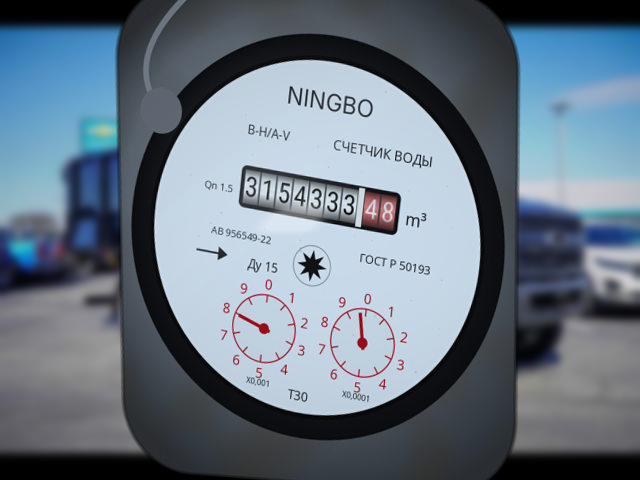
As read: 3154333.4879 m³
